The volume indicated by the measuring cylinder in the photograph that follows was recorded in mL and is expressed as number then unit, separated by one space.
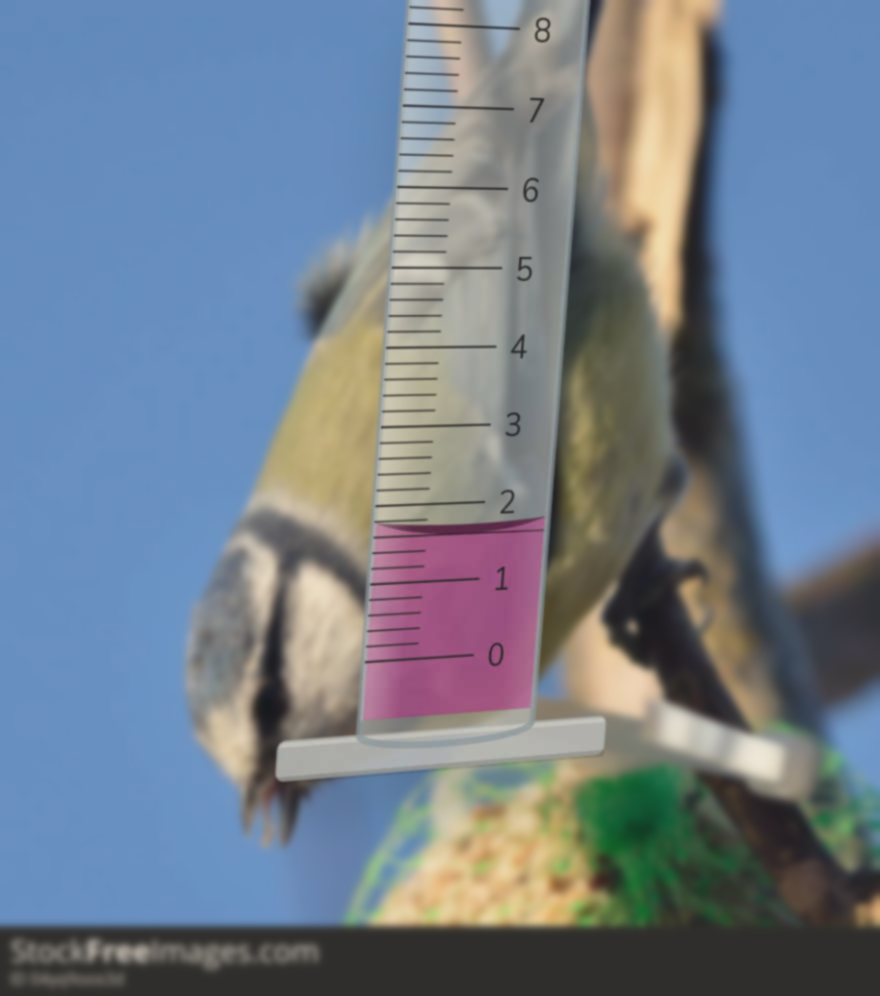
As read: 1.6 mL
